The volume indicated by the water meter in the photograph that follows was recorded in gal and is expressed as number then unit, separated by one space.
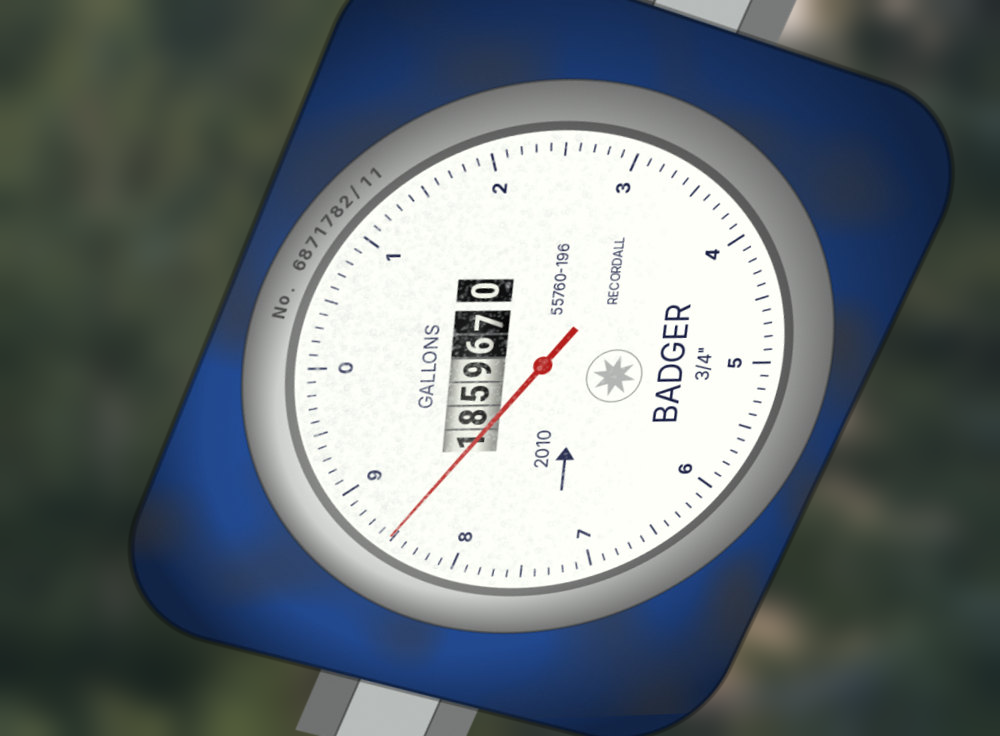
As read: 1859668.5 gal
